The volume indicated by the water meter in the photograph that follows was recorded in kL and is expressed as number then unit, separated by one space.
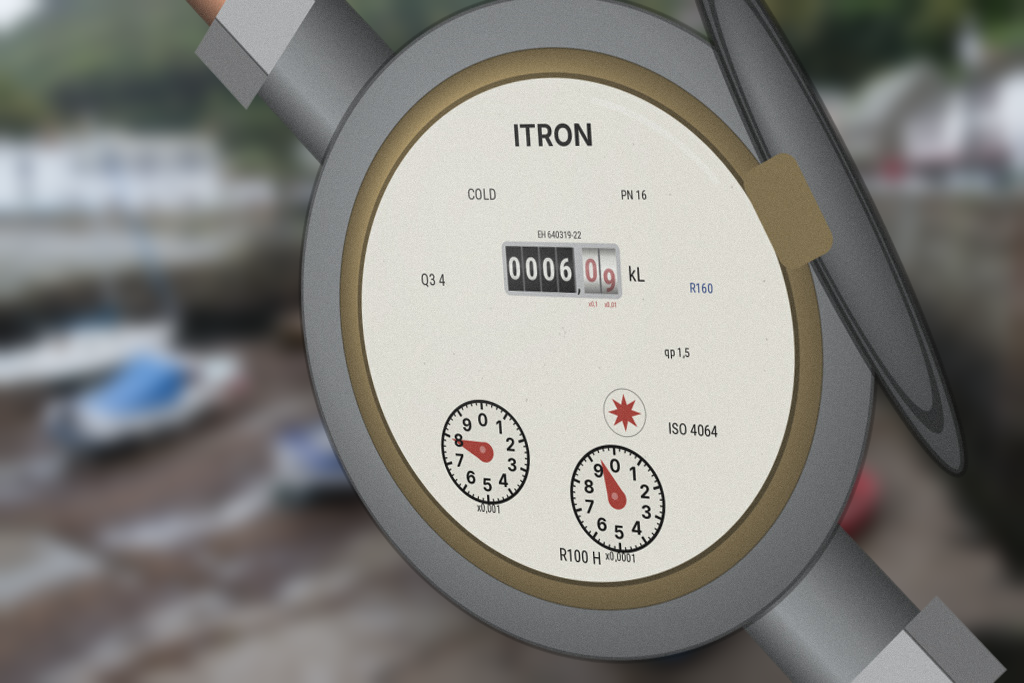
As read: 6.0879 kL
